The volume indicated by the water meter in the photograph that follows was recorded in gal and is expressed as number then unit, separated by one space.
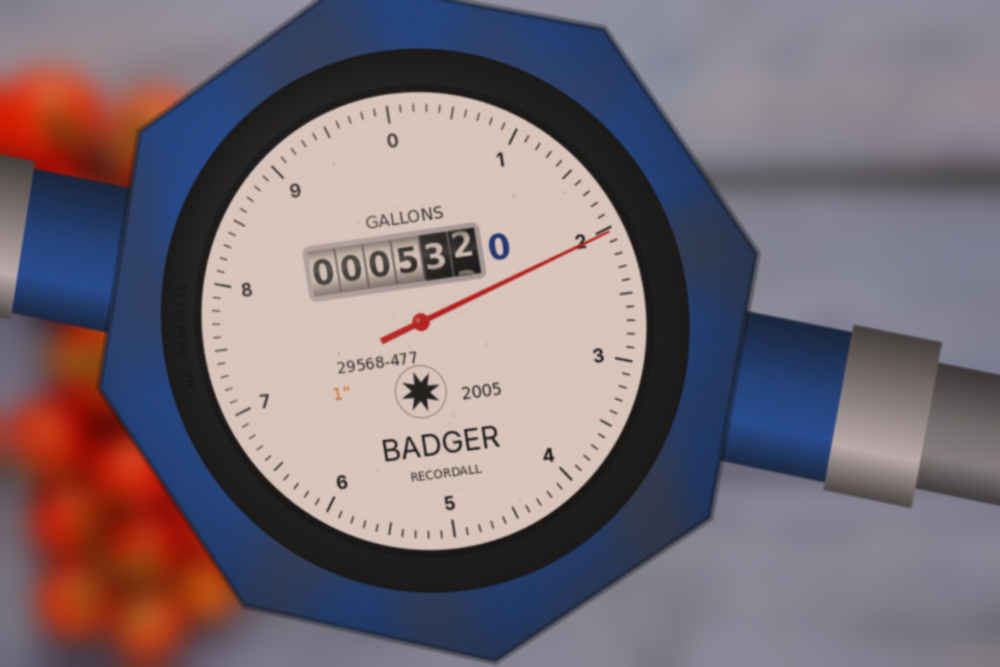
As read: 5322.0 gal
